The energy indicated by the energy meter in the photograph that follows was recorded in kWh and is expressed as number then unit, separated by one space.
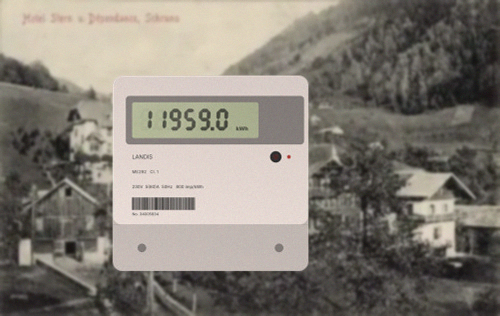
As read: 11959.0 kWh
